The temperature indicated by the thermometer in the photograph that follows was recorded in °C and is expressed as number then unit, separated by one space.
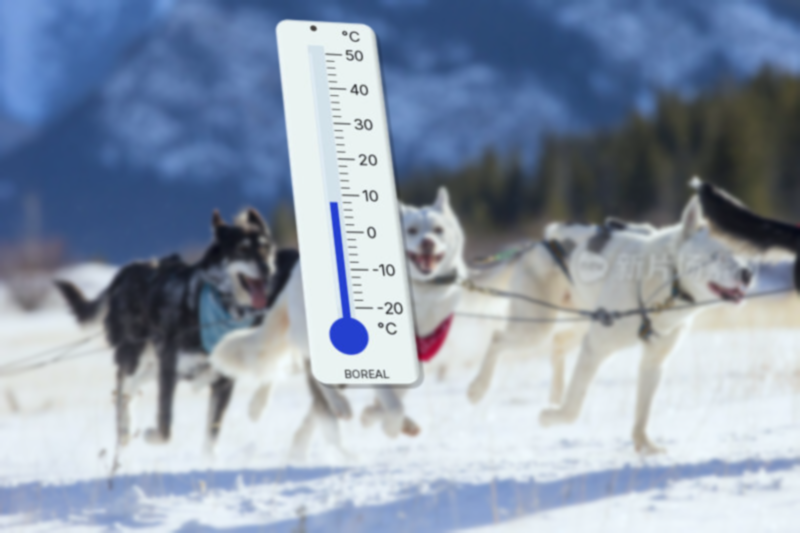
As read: 8 °C
